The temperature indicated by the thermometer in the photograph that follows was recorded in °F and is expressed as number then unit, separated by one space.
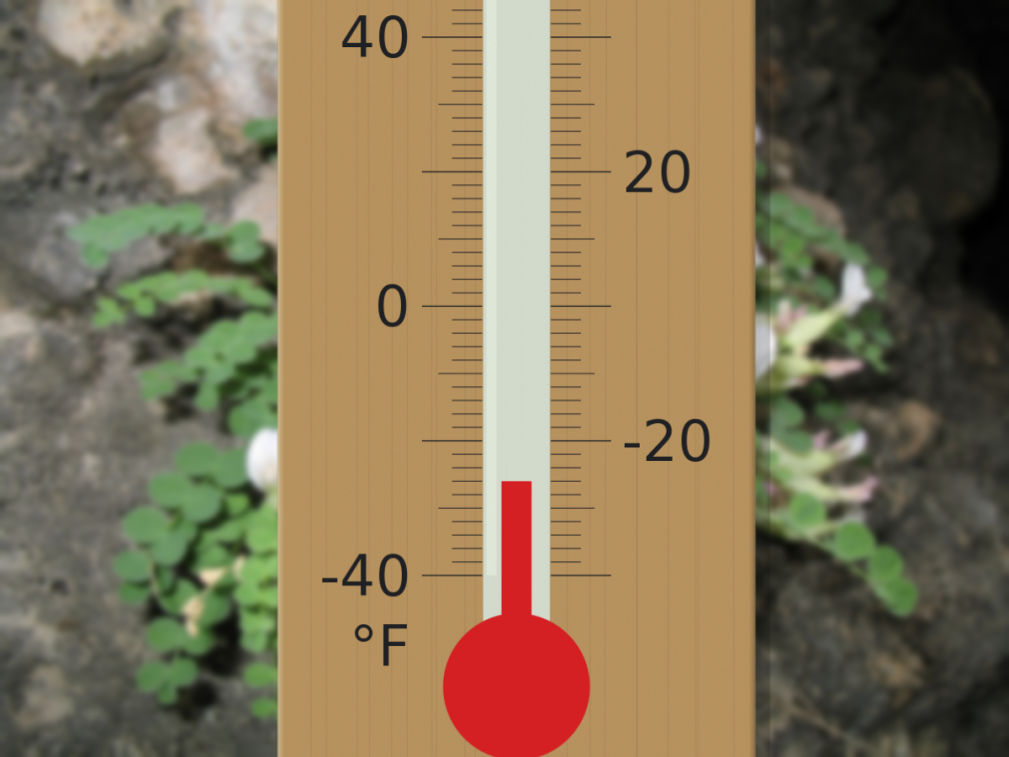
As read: -26 °F
